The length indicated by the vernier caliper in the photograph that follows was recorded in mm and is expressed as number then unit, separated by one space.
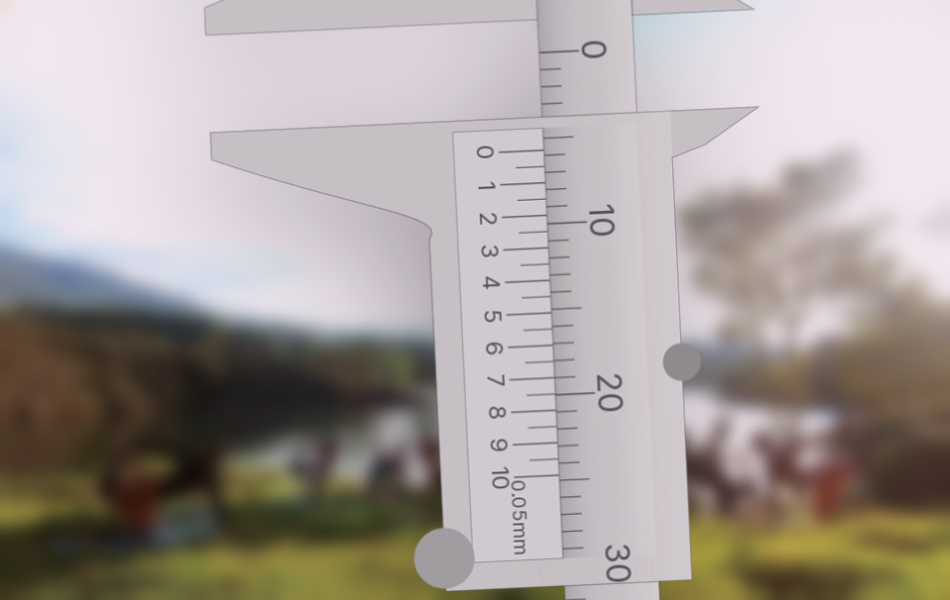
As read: 5.7 mm
